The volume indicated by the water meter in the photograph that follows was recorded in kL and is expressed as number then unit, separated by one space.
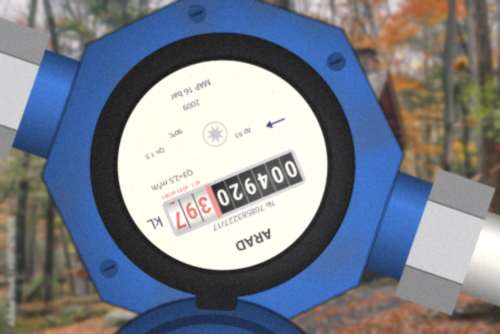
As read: 4920.397 kL
